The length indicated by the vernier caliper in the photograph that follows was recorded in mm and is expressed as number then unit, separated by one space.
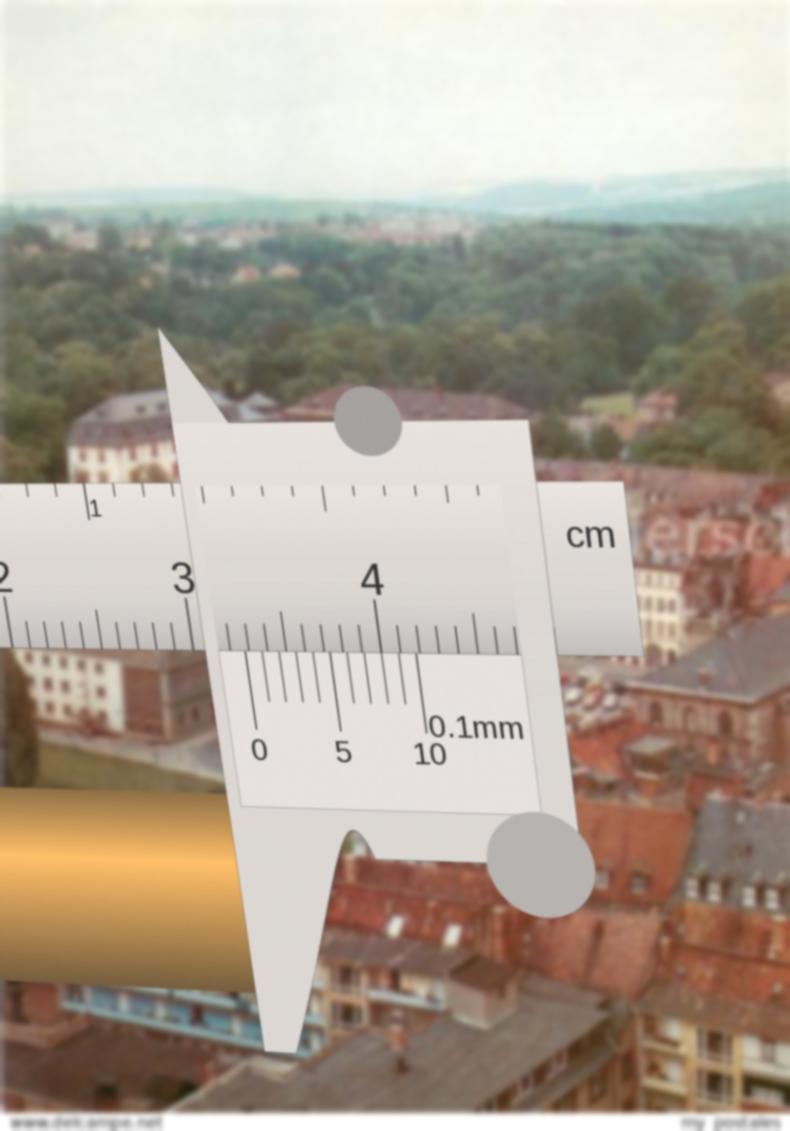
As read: 32.8 mm
